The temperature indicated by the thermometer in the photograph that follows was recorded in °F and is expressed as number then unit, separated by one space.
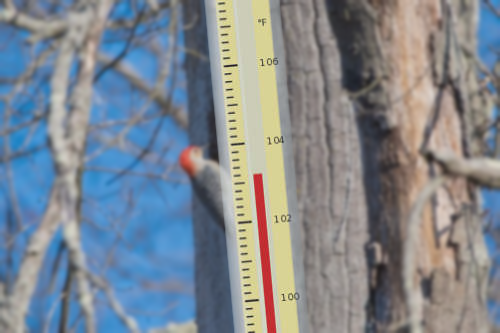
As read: 103.2 °F
